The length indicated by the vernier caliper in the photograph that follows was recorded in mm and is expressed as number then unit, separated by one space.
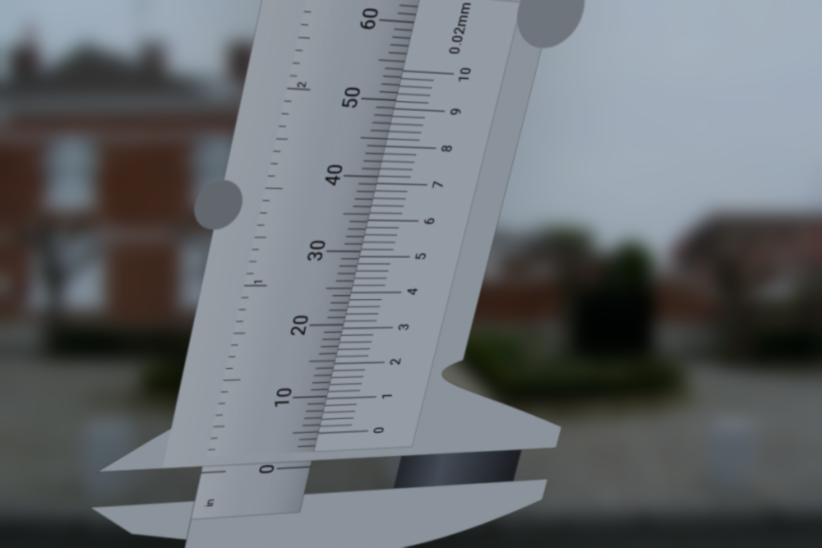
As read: 4.8 mm
